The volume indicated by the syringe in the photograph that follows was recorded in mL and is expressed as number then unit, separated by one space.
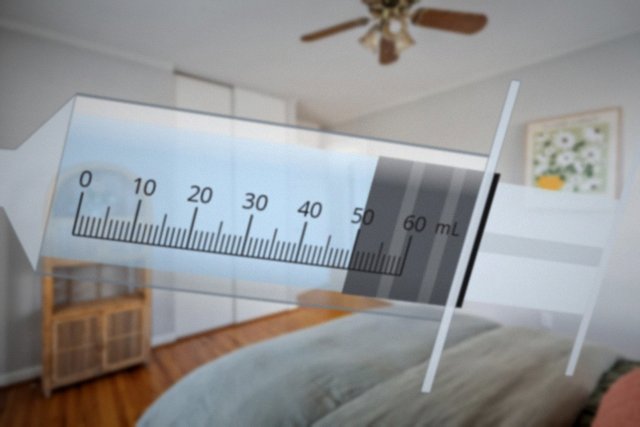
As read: 50 mL
